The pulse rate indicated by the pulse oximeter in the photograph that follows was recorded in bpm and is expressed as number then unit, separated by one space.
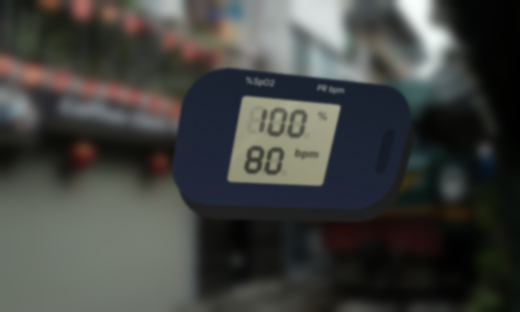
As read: 80 bpm
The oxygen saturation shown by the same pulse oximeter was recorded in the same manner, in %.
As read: 100 %
